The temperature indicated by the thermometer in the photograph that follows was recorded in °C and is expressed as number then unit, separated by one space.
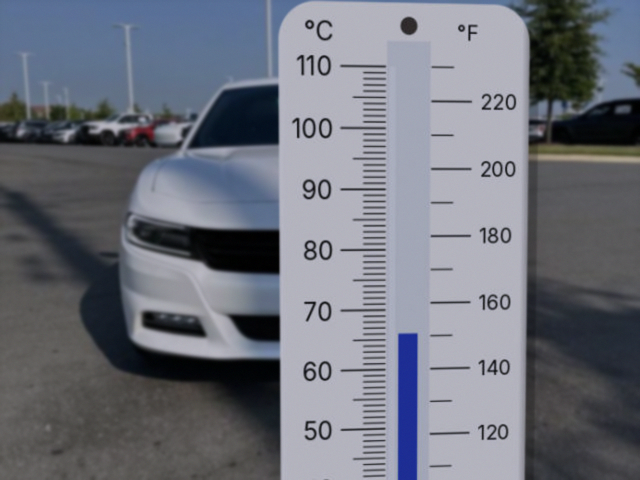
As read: 66 °C
